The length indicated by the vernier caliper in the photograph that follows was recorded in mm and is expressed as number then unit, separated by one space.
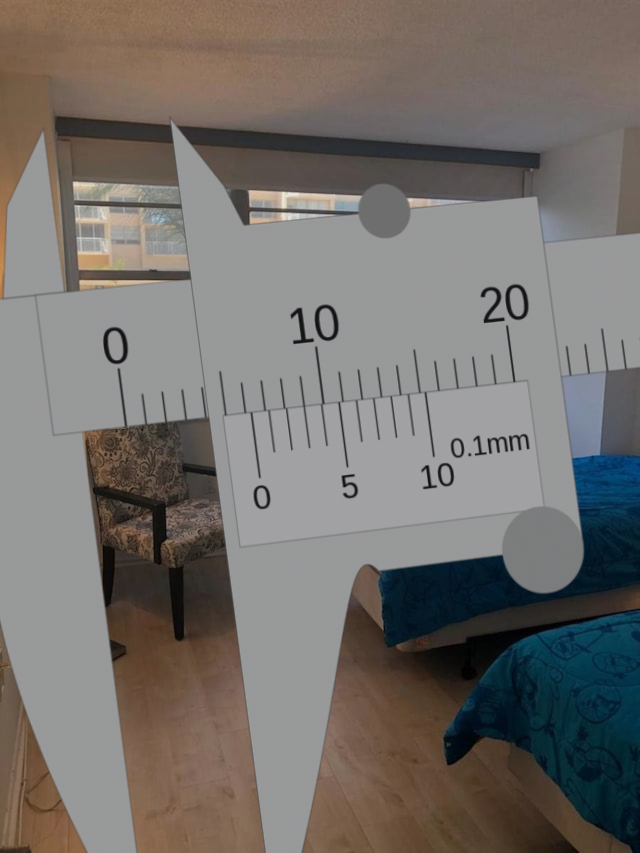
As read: 6.3 mm
